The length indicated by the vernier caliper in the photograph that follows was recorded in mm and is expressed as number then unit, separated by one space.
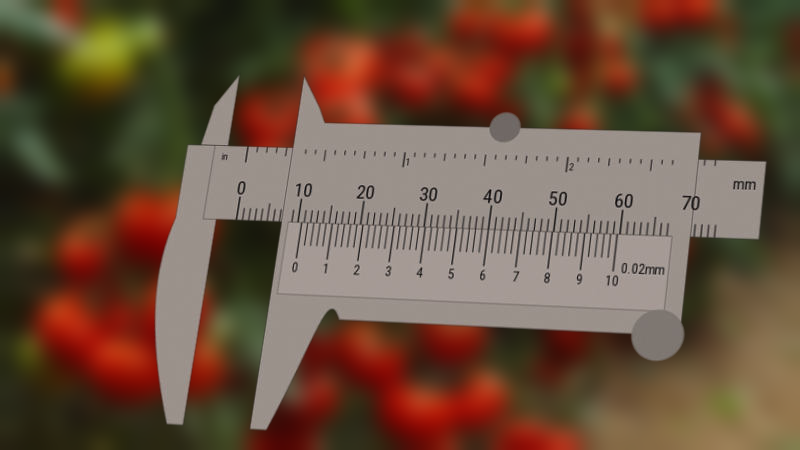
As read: 10.6 mm
